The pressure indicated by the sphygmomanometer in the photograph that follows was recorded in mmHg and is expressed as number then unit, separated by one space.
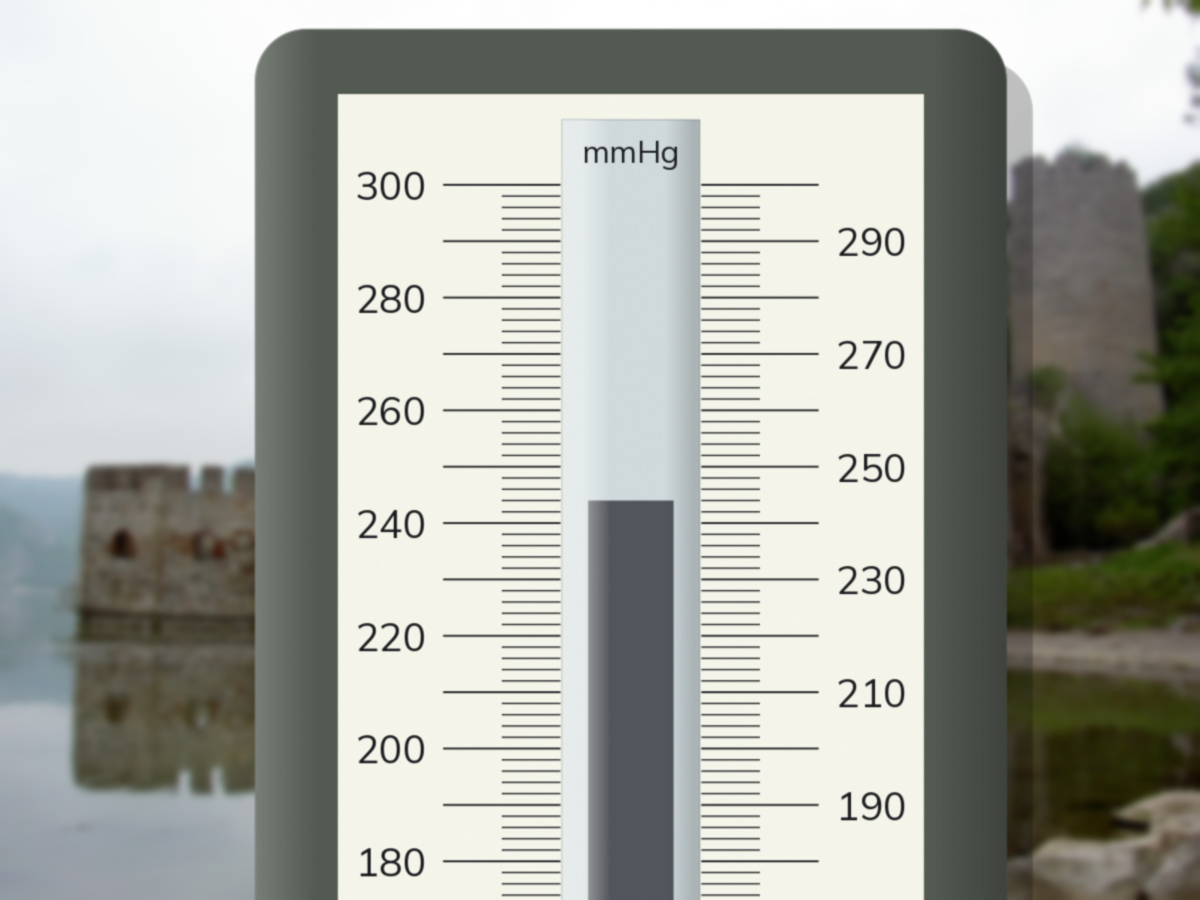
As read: 244 mmHg
